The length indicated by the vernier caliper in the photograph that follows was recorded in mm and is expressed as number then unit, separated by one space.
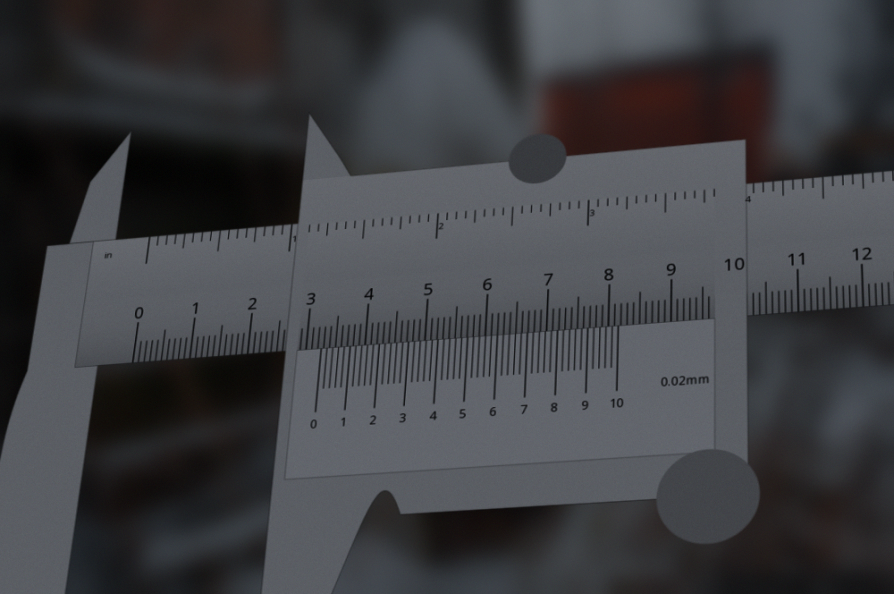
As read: 32.6 mm
